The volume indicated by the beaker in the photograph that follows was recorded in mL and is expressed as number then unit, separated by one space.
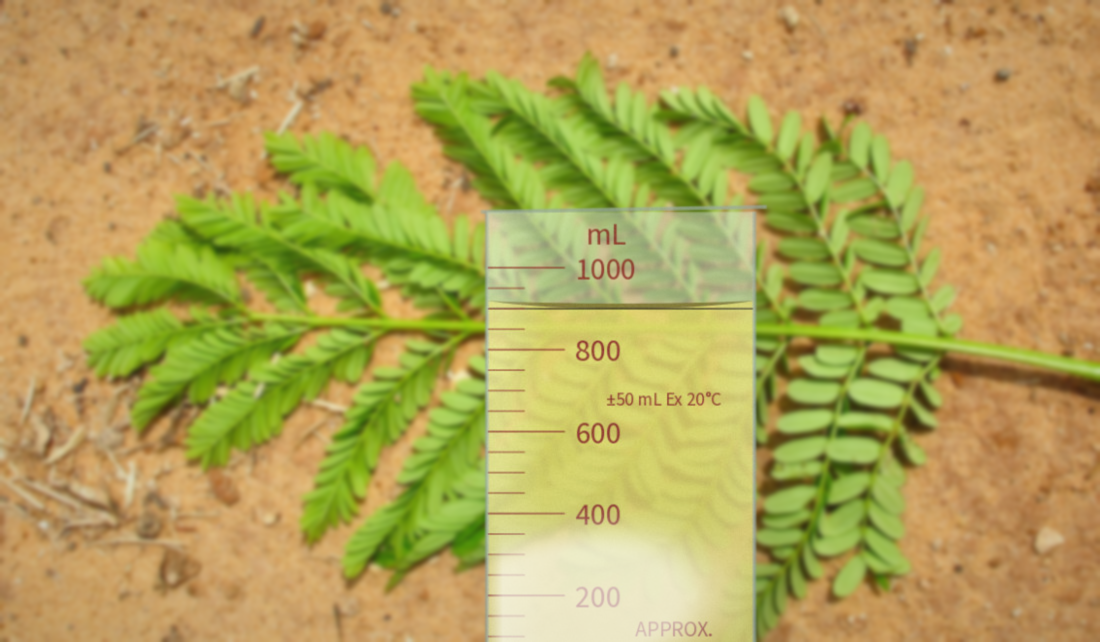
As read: 900 mL
